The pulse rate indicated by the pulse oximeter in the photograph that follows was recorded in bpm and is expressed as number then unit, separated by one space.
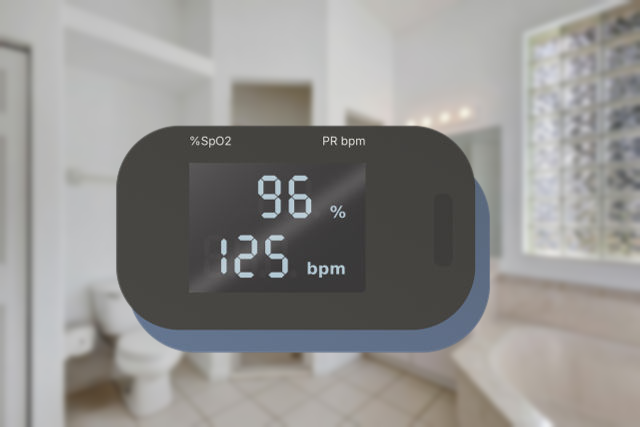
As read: 125 bpm
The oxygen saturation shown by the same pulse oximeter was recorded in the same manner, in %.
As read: 96 %
